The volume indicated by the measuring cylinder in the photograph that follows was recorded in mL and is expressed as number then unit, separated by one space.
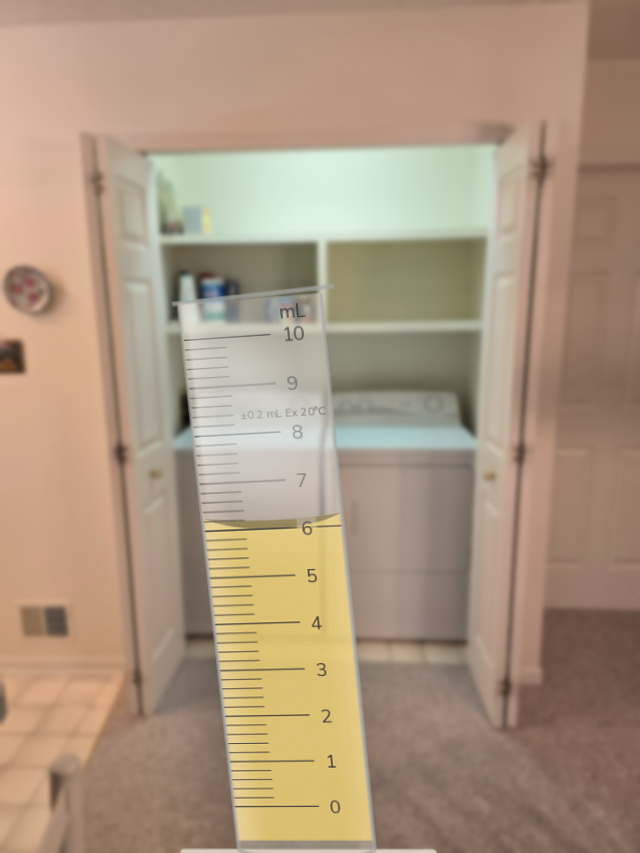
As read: 6 mL
